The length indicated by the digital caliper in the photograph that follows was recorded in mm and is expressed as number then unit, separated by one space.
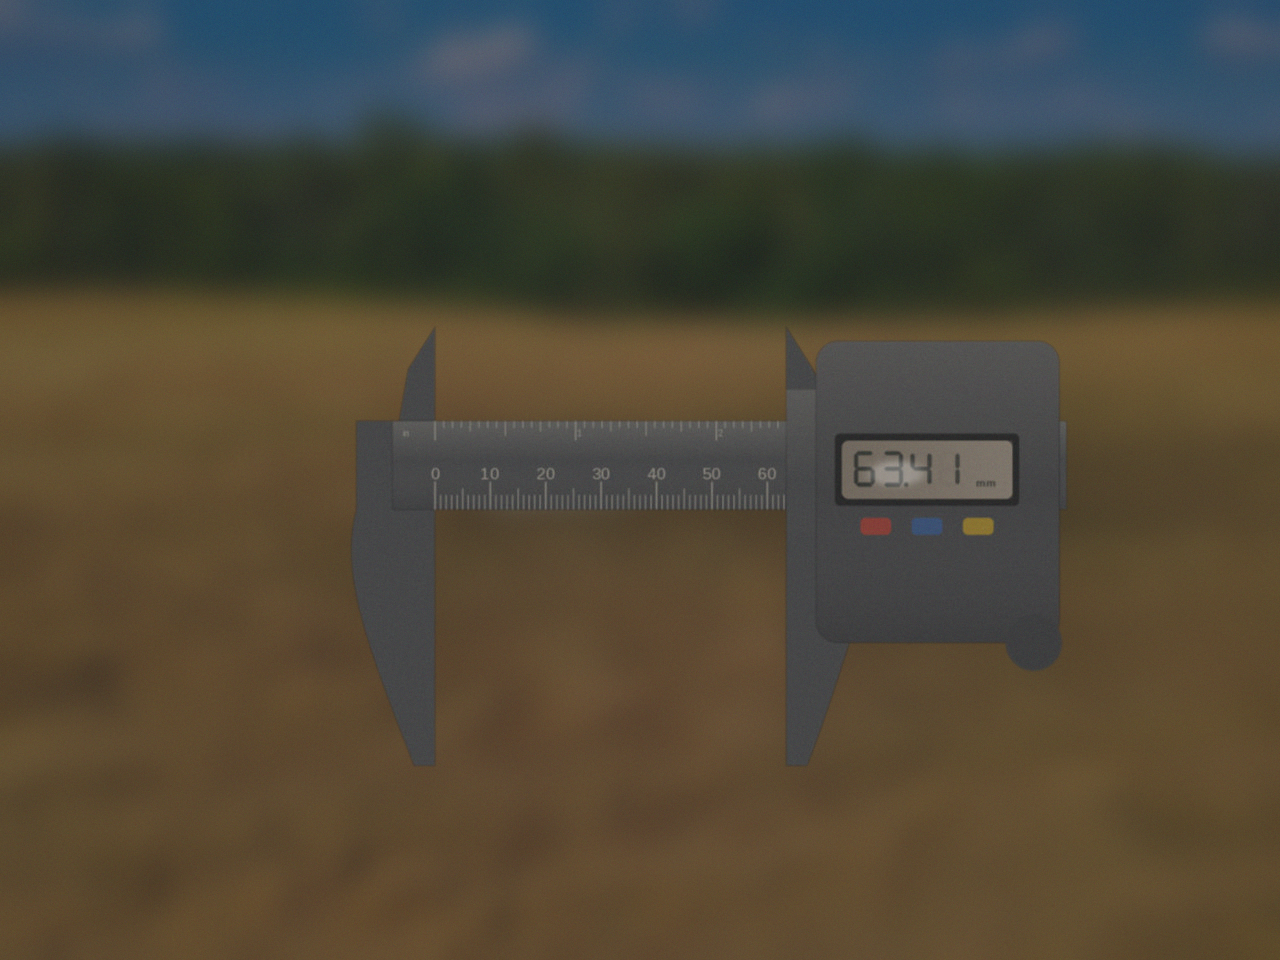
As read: 63.41 mm
